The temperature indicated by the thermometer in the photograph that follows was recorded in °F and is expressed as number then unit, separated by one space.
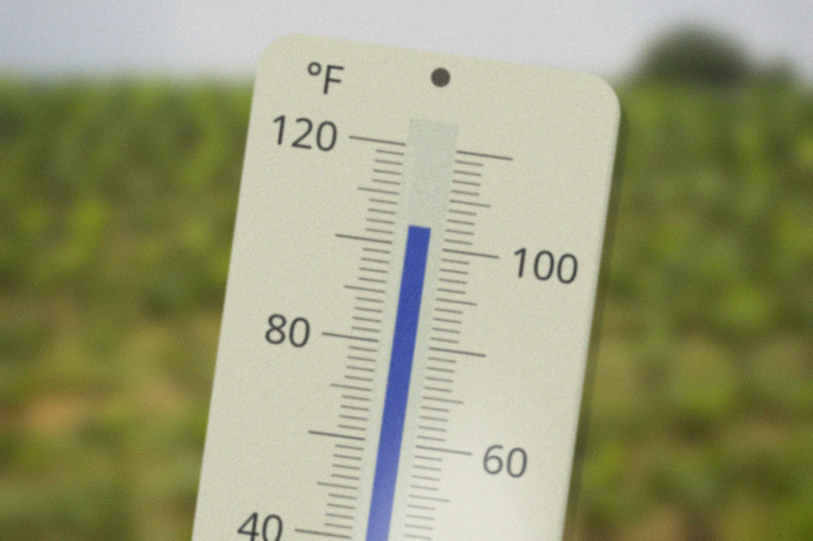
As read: 104 °F
